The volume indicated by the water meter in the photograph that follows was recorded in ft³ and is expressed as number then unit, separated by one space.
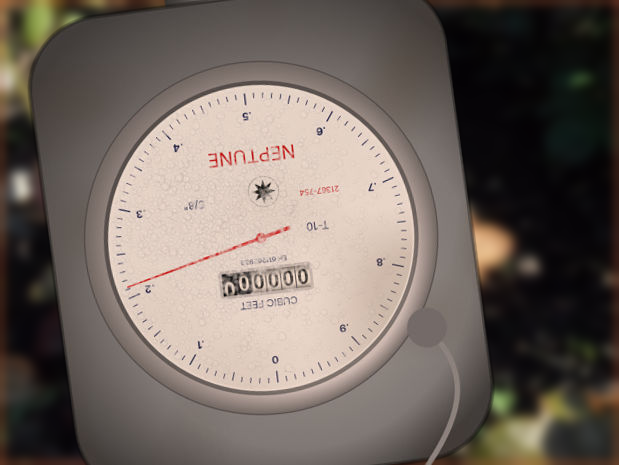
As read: 0.21 ft³
